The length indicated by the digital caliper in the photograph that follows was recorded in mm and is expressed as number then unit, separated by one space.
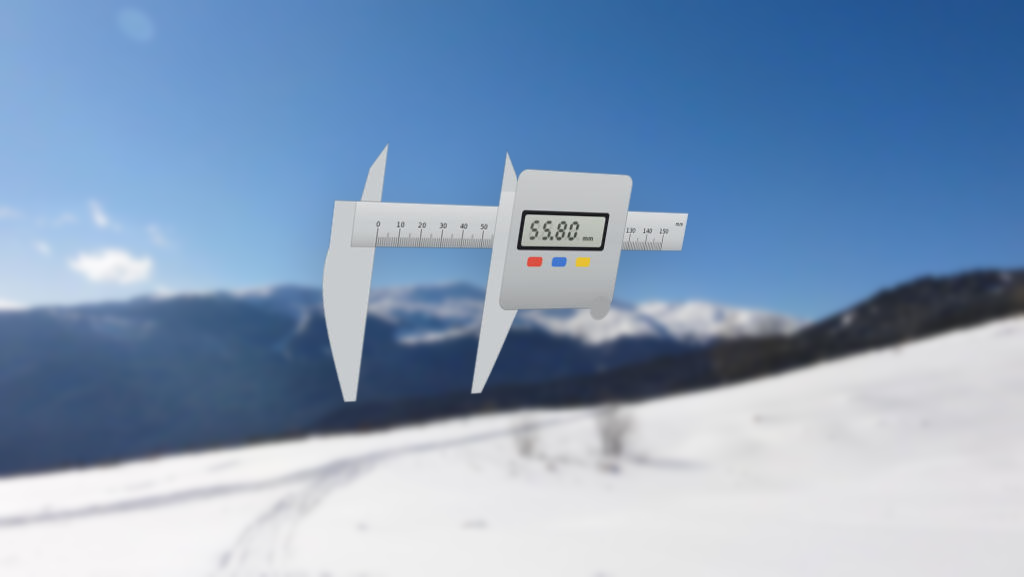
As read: 55.80 mm
